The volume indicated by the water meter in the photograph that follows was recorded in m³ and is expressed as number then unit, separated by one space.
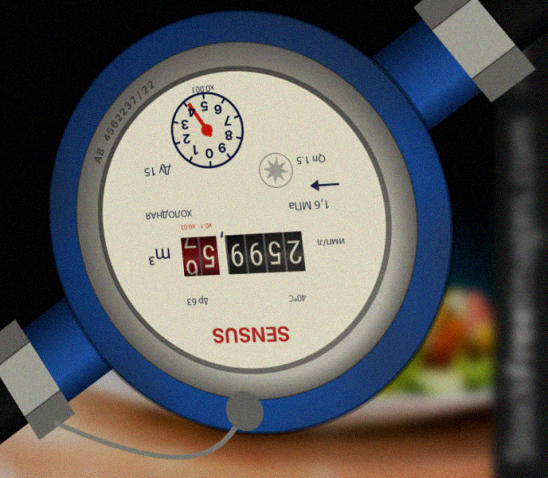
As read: 2599.564 m³
